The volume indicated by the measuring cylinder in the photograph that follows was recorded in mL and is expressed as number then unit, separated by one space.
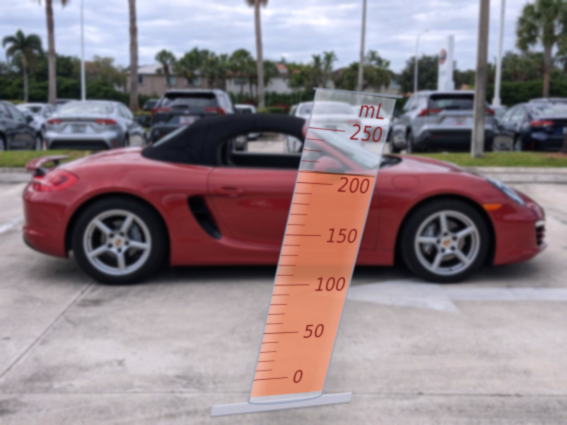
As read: 210 mL
